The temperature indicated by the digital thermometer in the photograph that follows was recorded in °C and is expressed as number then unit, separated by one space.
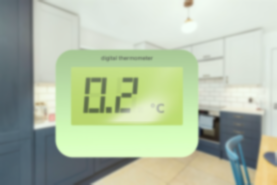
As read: 0.2 °C
